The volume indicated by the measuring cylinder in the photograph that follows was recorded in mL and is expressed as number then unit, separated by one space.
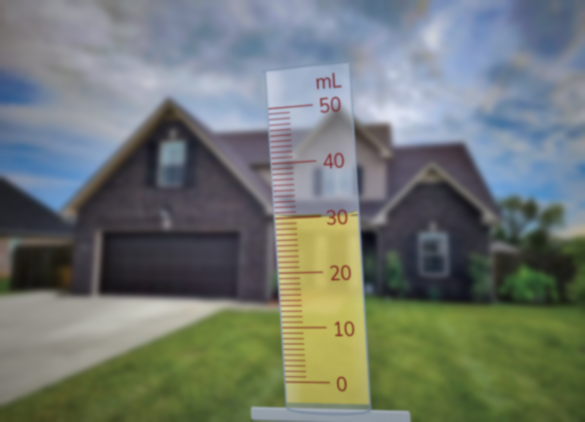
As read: 30 mL
